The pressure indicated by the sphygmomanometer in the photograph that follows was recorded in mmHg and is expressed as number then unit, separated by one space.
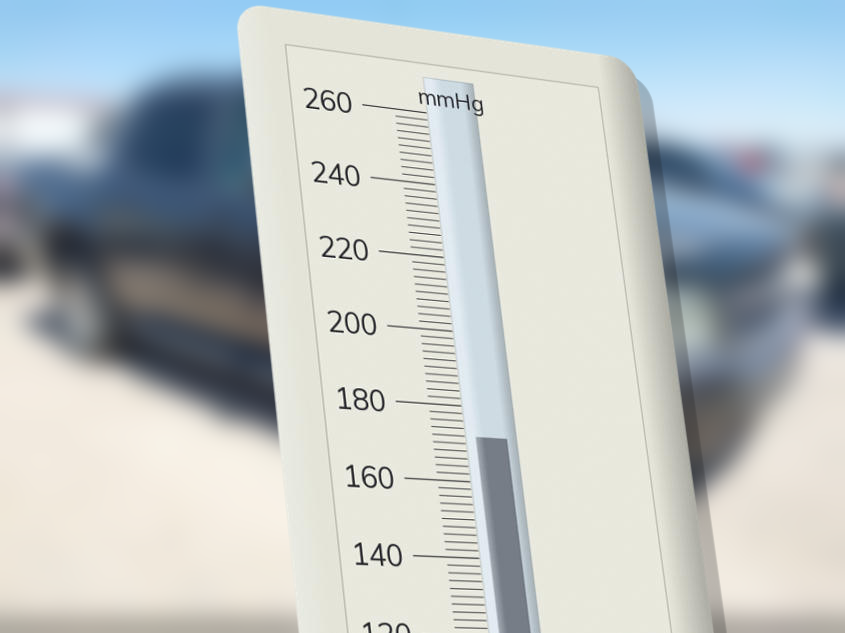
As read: 172 mmHg
